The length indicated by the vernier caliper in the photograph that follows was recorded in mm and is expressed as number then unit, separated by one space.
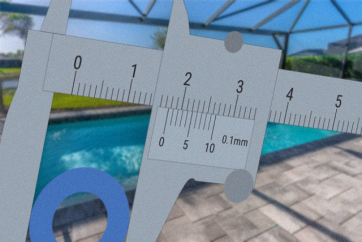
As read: 17.6 mm
